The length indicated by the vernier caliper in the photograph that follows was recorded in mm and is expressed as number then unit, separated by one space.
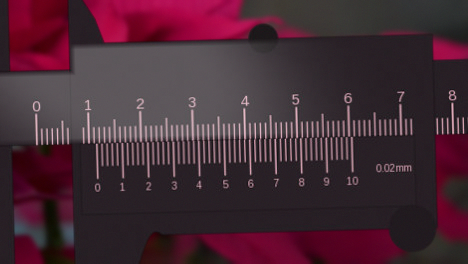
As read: 11.5 mm
